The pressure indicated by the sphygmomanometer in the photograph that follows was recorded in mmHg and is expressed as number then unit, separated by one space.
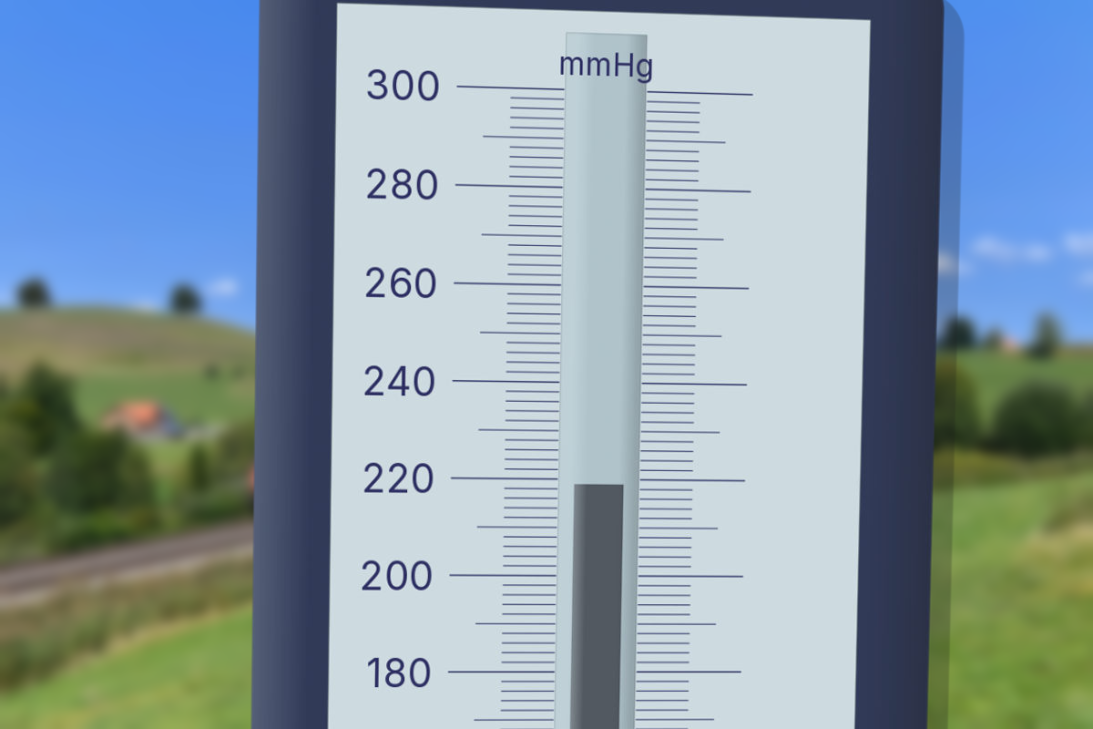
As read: 219 mmHg
